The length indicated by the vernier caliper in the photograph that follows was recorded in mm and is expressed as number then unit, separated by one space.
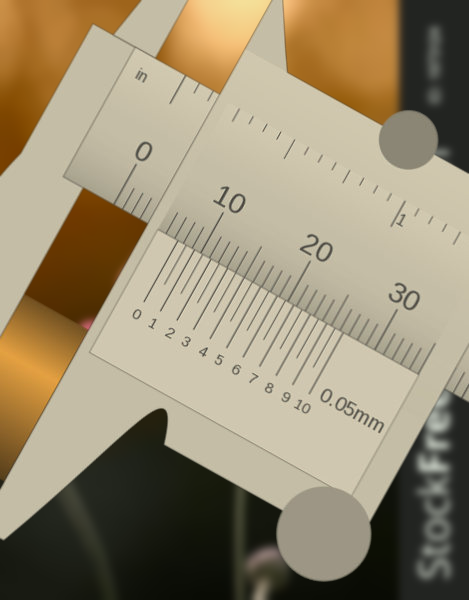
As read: 7.4 mm
